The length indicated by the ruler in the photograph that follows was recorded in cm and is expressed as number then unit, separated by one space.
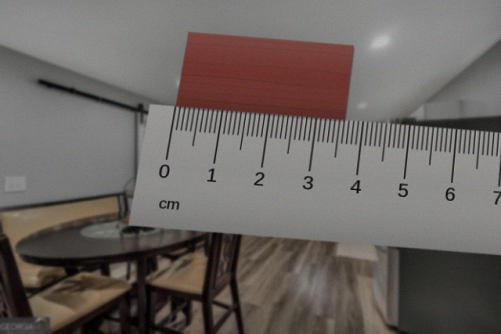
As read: 3.6 cm
